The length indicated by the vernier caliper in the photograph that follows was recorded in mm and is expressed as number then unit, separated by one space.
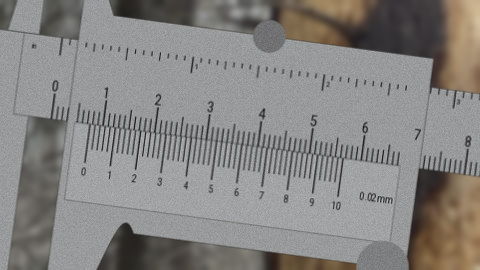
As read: 7.5 mm
